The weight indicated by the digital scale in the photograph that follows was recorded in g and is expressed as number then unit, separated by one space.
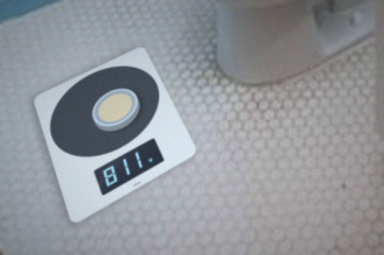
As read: 811 g
